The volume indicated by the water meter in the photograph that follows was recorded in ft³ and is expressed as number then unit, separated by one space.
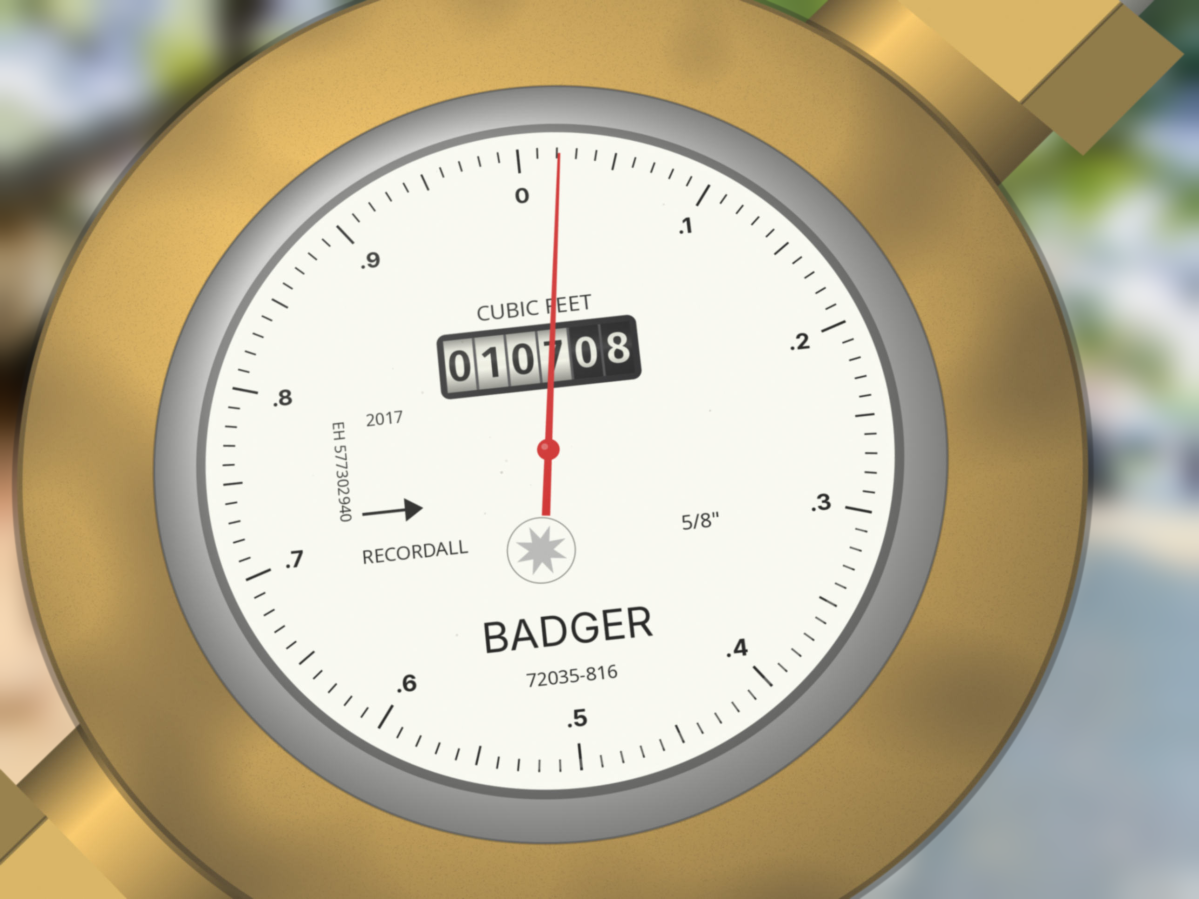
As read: 10708.02 ft³
